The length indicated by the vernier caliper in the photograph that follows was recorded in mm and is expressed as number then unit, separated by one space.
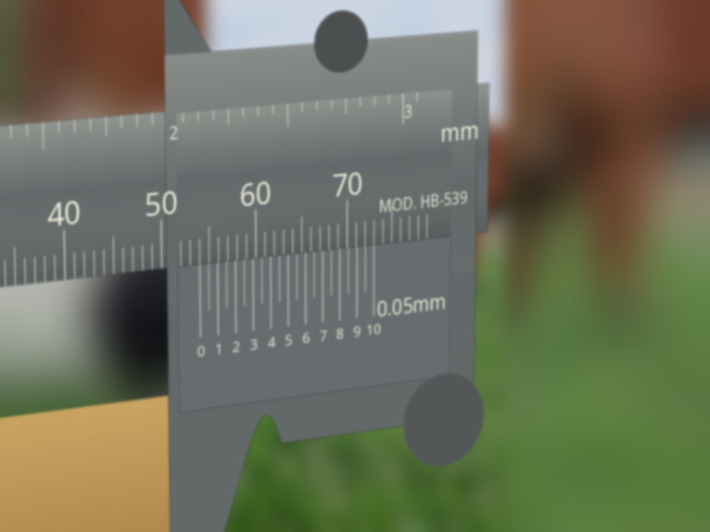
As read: 54.0 mm
